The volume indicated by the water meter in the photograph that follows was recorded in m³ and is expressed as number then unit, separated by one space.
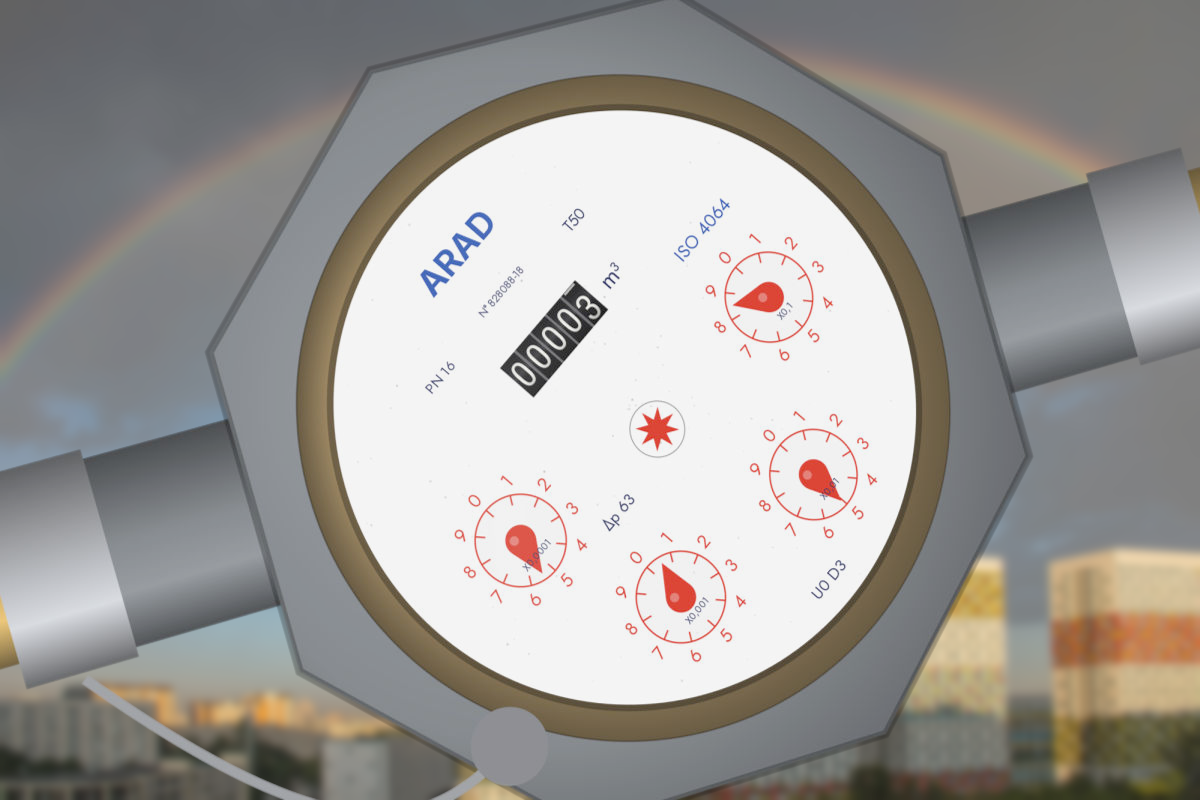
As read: 2.8505 m³
